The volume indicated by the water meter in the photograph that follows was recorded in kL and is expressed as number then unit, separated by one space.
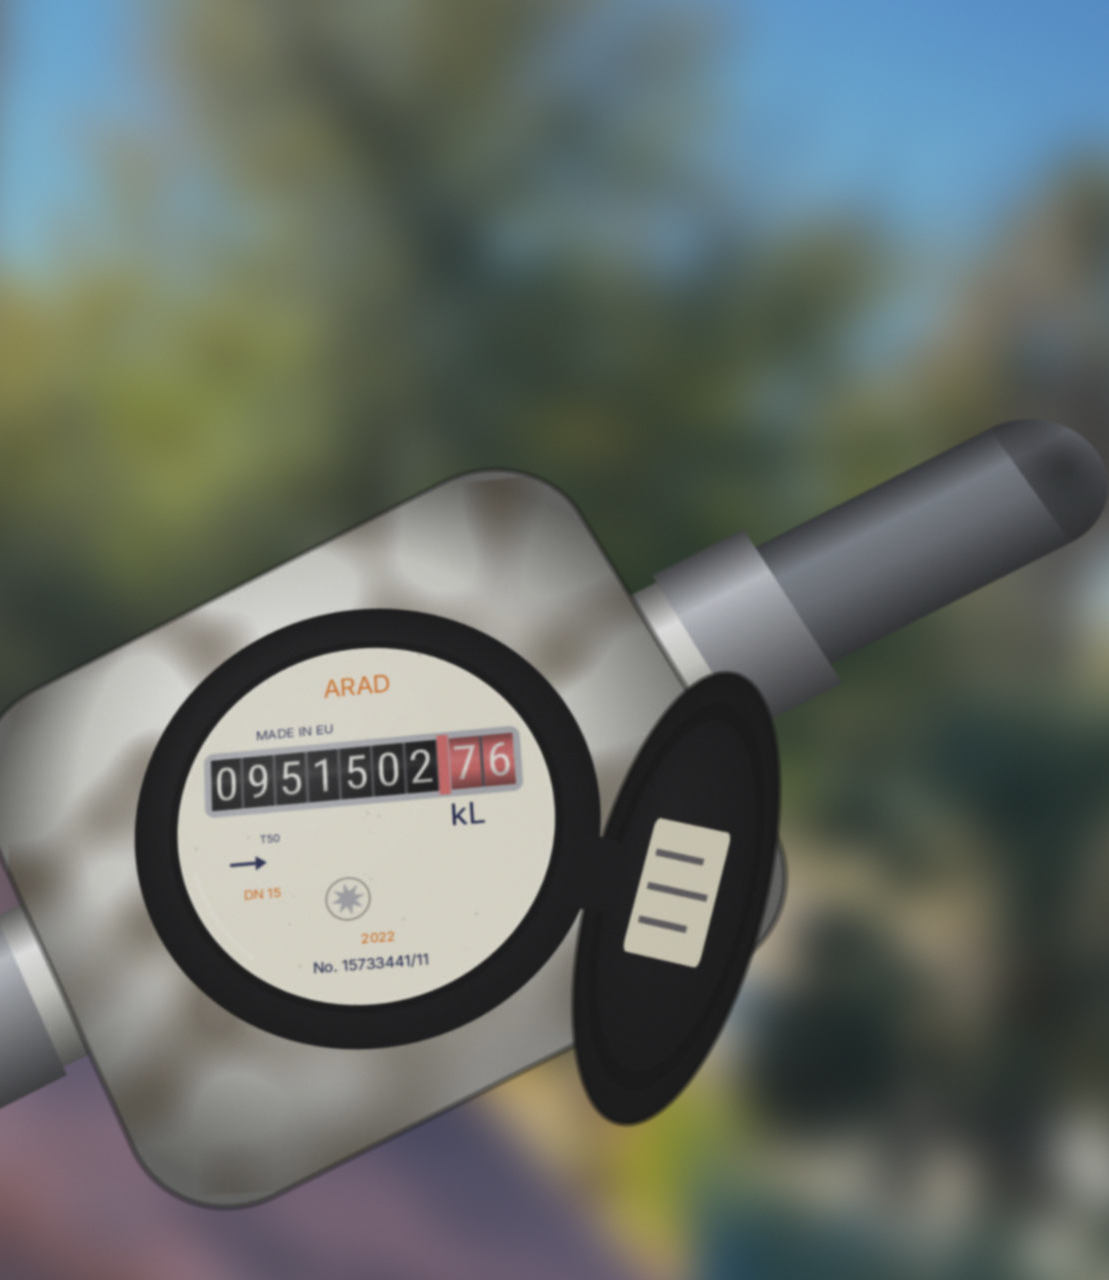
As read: 951502.76 kL
